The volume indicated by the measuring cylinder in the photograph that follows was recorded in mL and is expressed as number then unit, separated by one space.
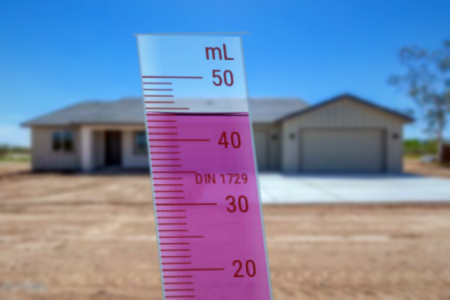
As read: 44 mL
